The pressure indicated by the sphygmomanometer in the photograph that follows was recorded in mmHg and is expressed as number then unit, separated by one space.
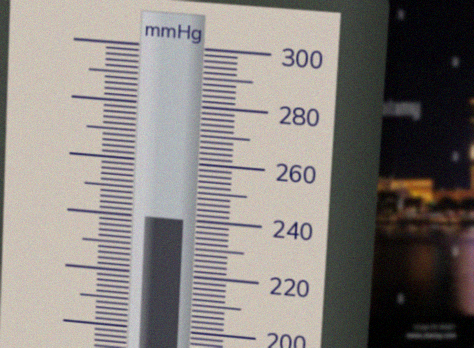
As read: 240 mmHg
